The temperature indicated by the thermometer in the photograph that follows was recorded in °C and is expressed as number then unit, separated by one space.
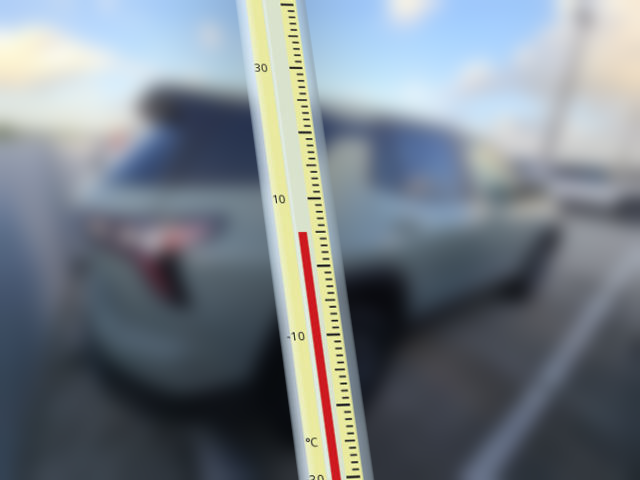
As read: 5 °C
